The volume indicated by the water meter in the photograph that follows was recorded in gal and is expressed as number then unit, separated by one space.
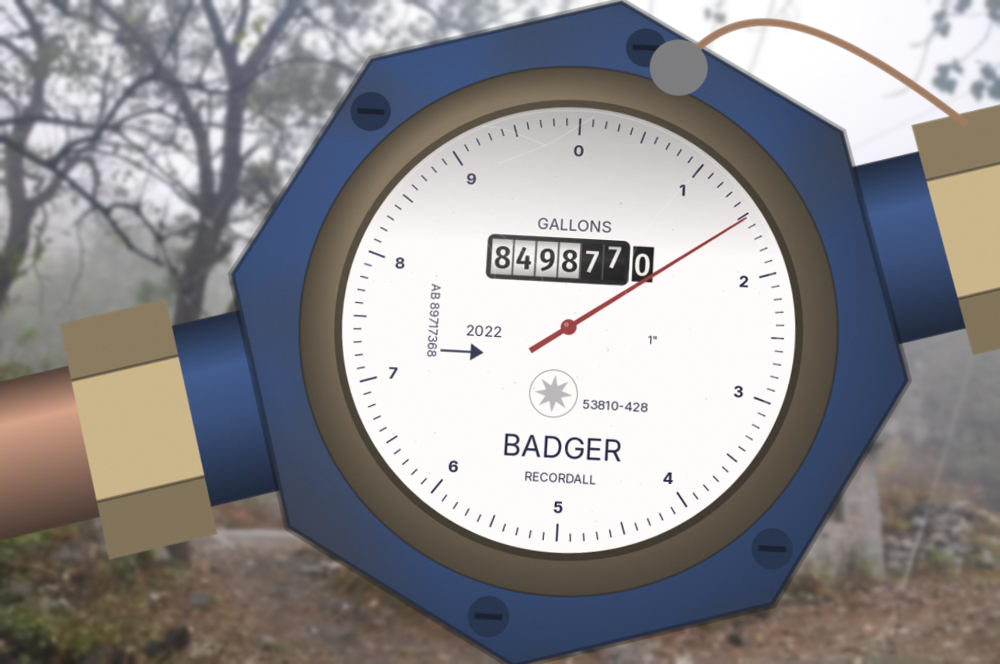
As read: 8498771.5 gal
